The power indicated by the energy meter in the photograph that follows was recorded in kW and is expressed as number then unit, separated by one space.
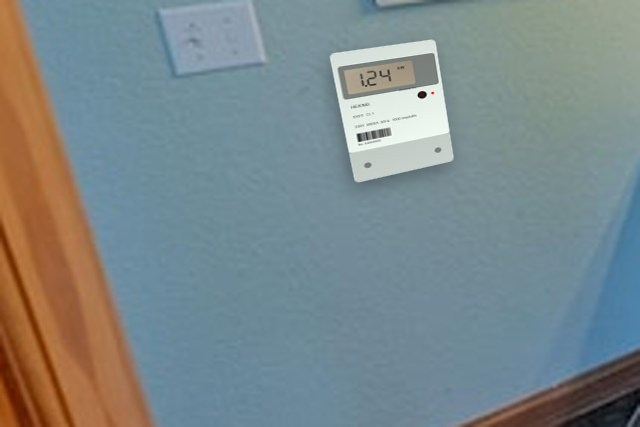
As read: 1.24 kW
